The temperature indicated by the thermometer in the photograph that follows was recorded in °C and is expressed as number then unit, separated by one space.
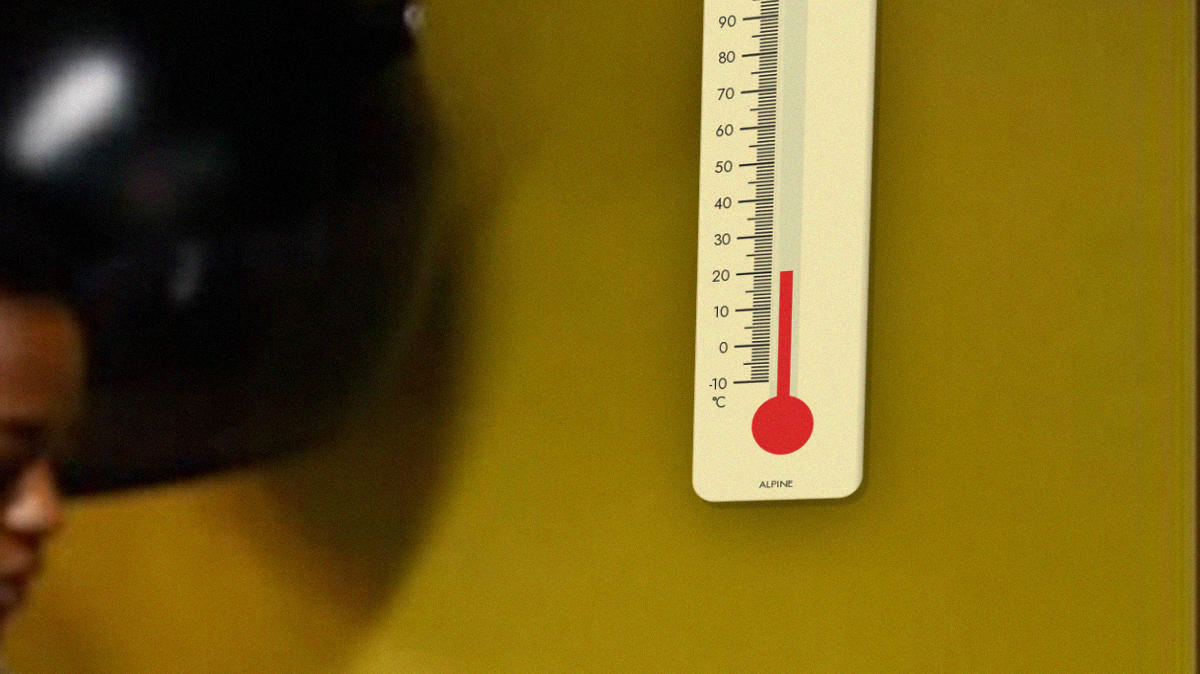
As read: 20 °C
